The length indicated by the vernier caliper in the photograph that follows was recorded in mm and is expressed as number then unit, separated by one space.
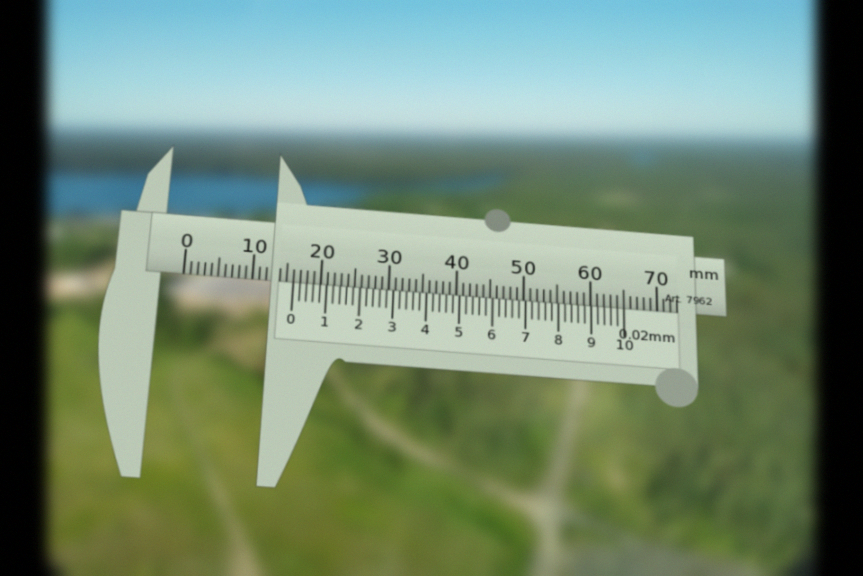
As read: 16.0 mm
